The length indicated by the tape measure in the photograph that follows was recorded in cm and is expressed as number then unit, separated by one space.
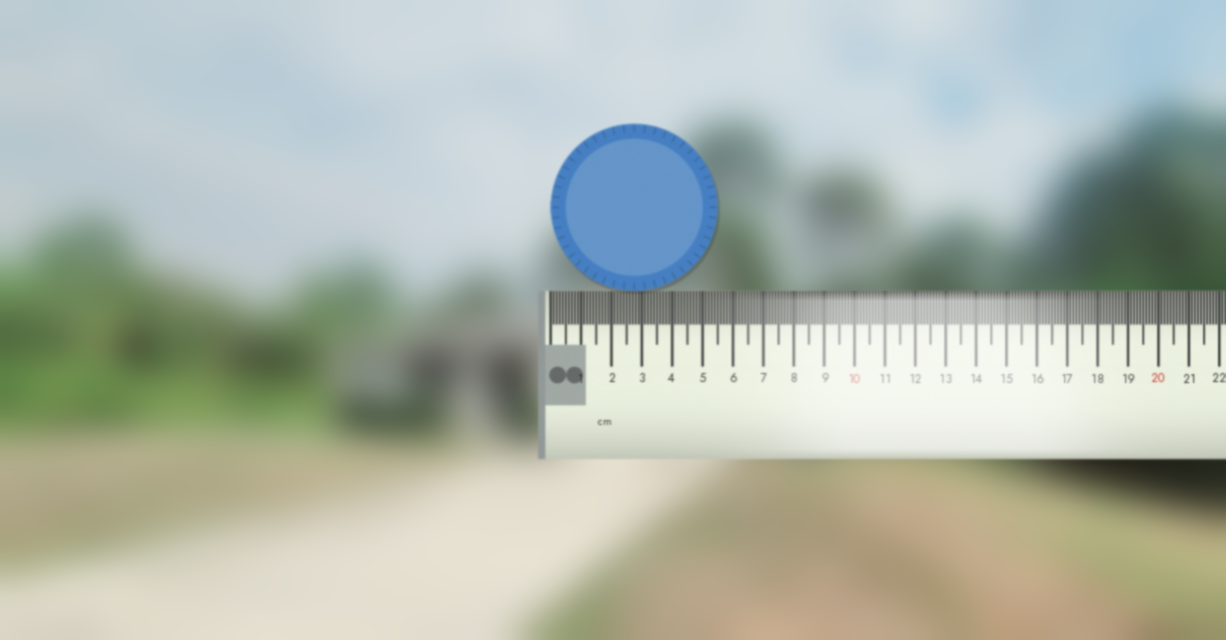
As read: 5.5 cm
